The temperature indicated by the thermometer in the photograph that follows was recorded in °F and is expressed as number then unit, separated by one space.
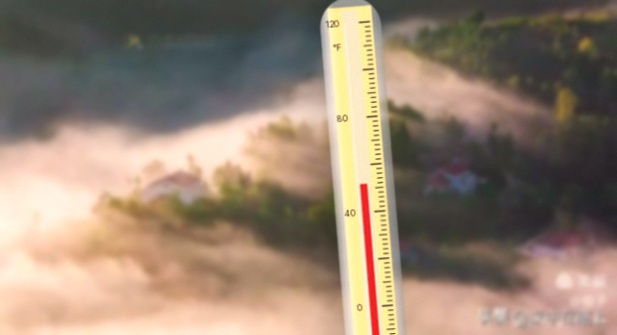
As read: 52 °F
